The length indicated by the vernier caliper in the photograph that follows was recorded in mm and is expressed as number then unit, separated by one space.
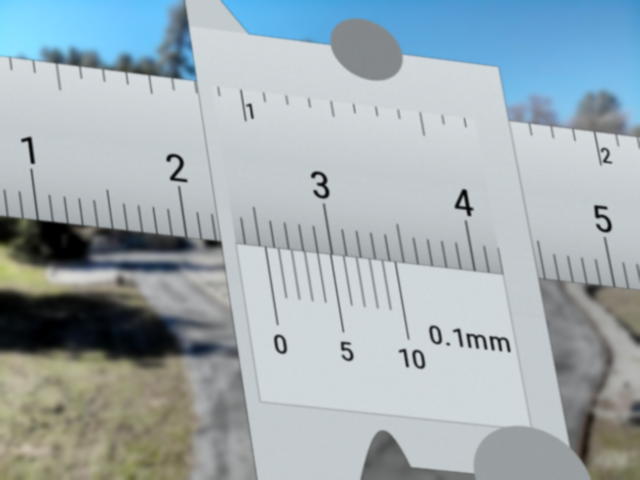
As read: 25.4 mm
